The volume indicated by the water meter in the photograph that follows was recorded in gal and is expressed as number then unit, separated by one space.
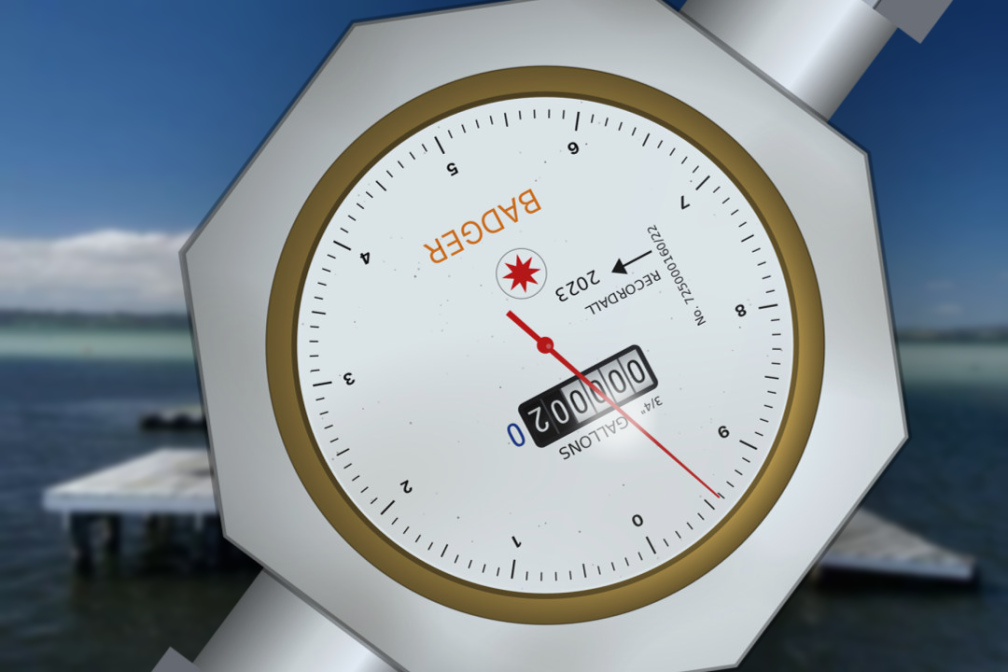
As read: 19.4 gal
